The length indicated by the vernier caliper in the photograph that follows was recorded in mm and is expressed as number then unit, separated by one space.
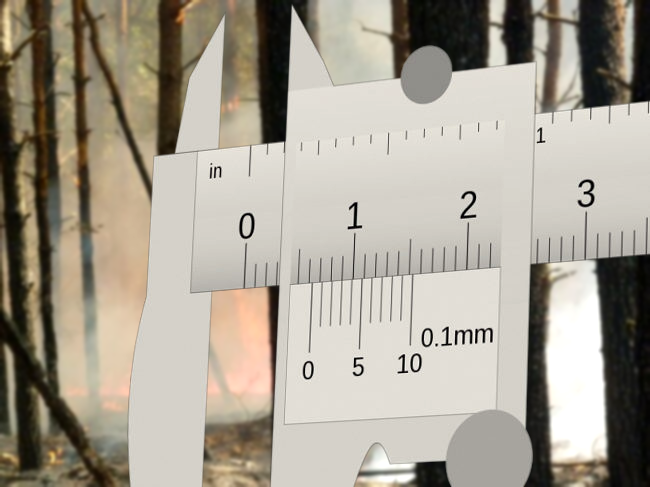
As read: 6.3 mm
